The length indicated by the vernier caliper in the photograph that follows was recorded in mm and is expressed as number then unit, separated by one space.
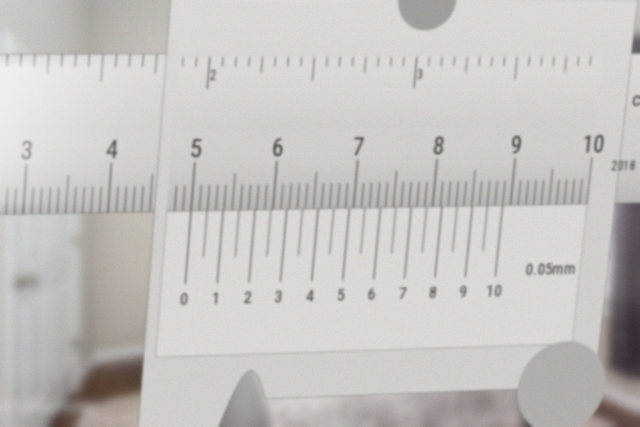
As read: 50.0 mm
